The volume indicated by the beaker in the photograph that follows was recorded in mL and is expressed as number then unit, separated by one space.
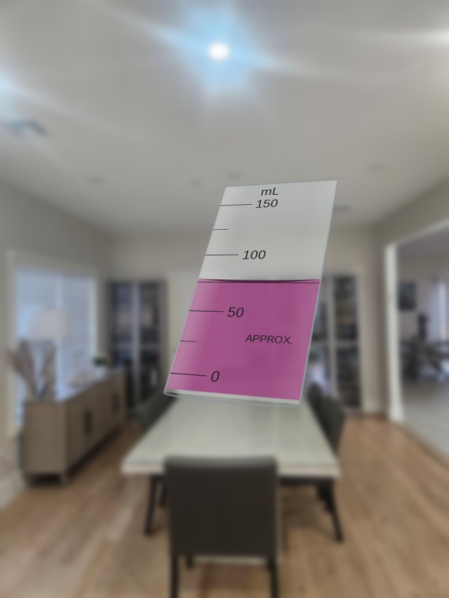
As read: 75 mL
